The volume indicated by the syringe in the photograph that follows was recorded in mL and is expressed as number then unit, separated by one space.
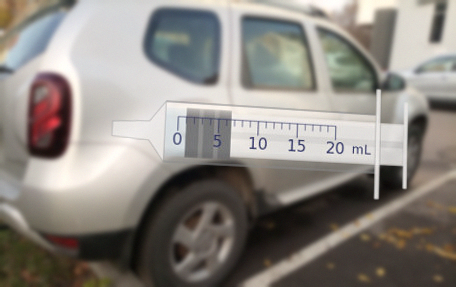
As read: 1 mL
